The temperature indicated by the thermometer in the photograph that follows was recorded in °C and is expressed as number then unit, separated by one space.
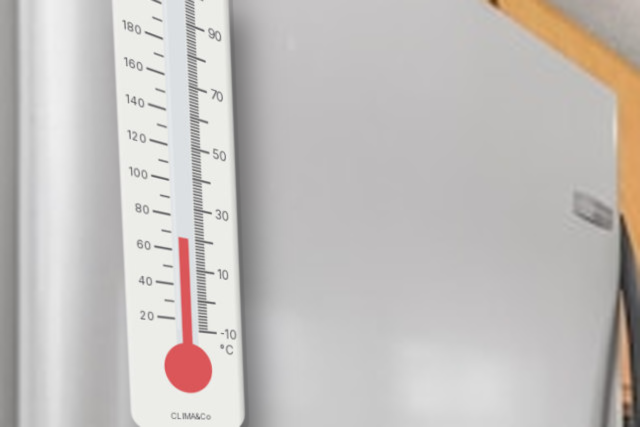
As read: 20 °C
